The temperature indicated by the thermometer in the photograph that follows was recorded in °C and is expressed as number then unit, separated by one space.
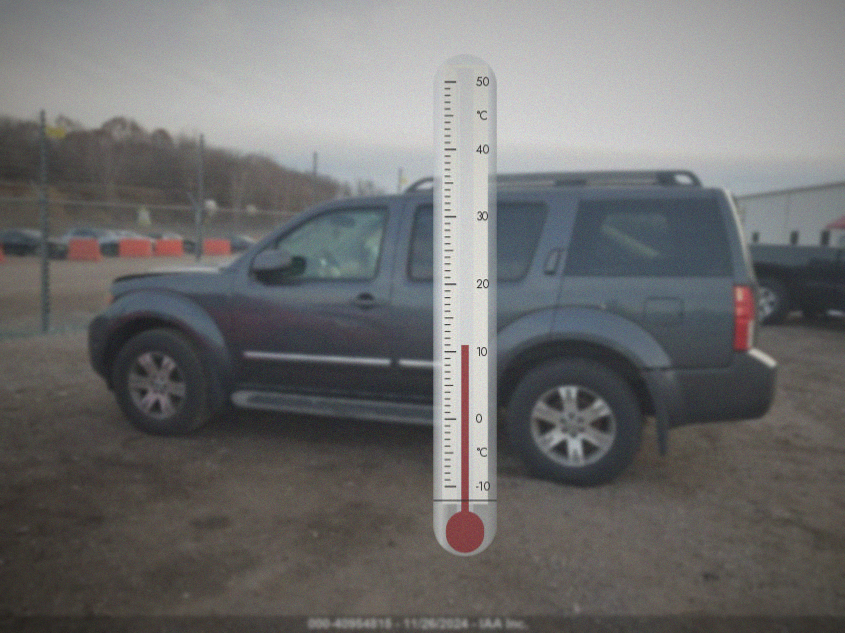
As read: 11 °C
